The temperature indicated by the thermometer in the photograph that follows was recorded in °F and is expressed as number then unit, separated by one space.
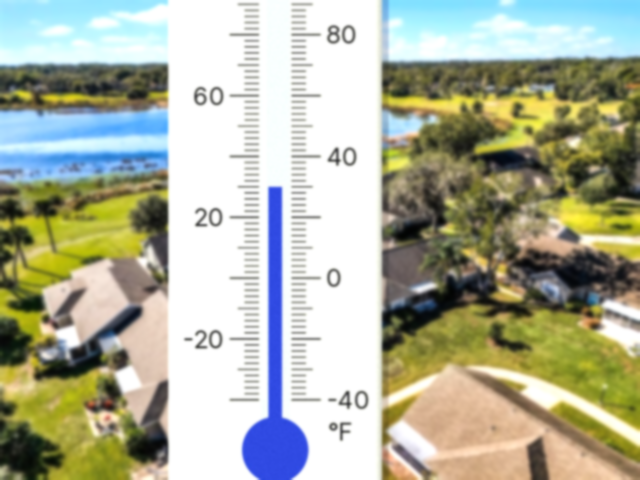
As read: 30 °F
